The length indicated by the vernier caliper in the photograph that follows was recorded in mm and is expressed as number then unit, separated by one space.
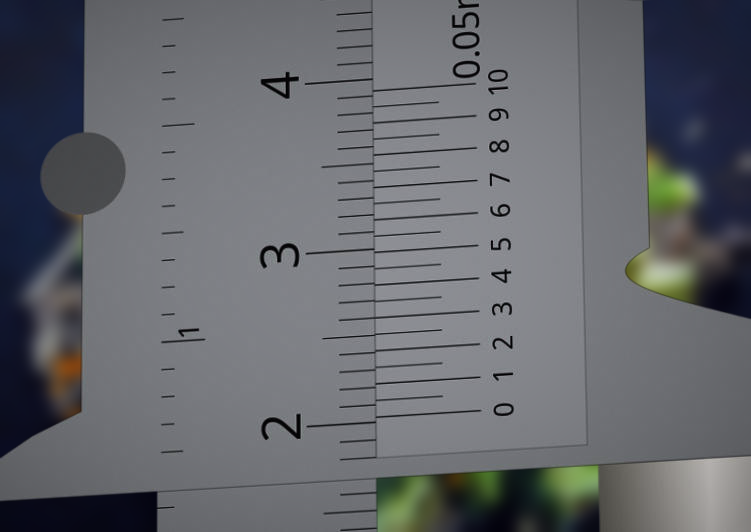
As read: 20.3 mm
